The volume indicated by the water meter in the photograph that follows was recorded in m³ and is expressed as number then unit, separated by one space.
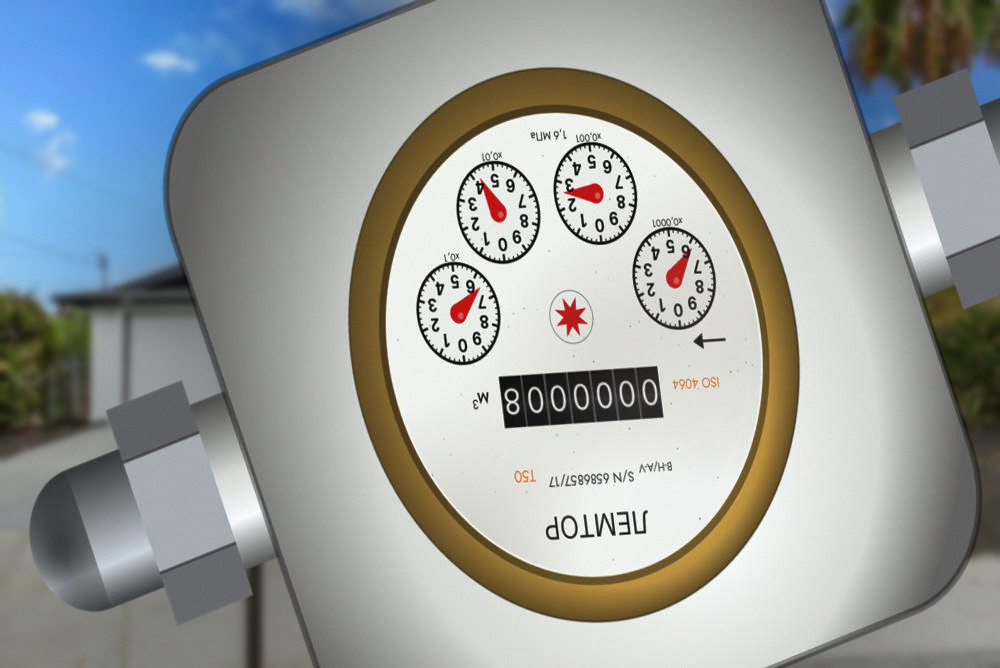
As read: 8.6426 m³
